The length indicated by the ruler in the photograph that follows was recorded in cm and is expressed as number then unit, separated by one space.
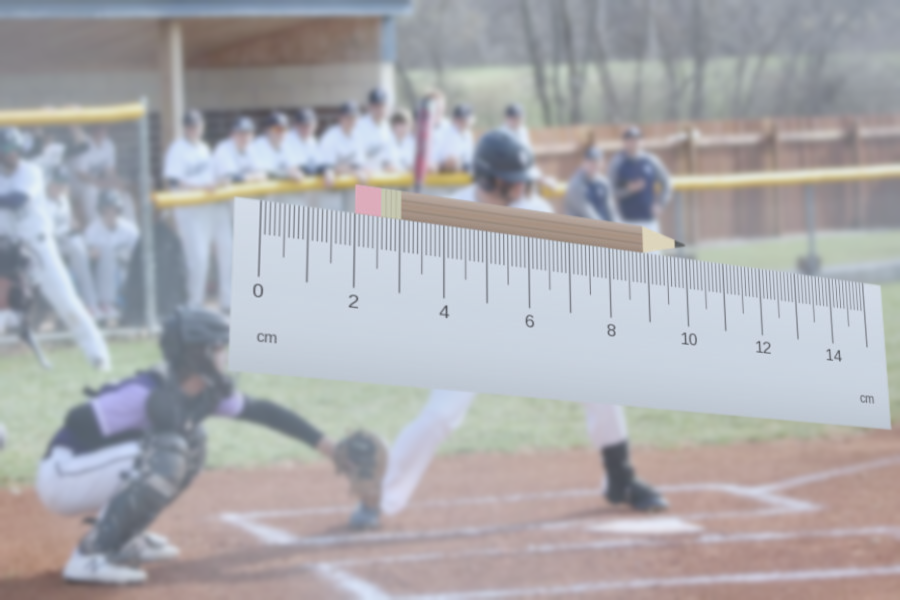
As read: 8 cm
